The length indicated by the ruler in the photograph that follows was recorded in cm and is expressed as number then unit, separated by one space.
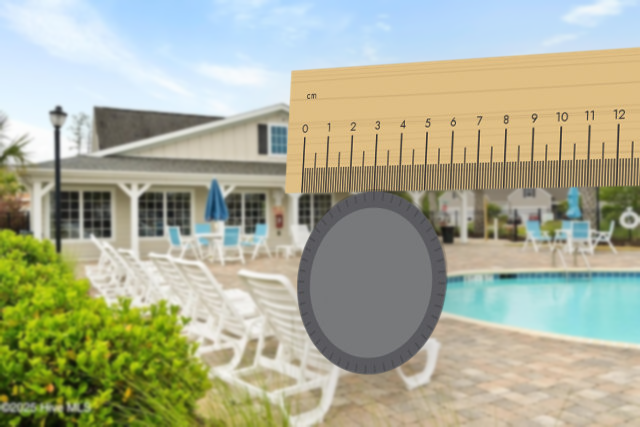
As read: 6 cm
